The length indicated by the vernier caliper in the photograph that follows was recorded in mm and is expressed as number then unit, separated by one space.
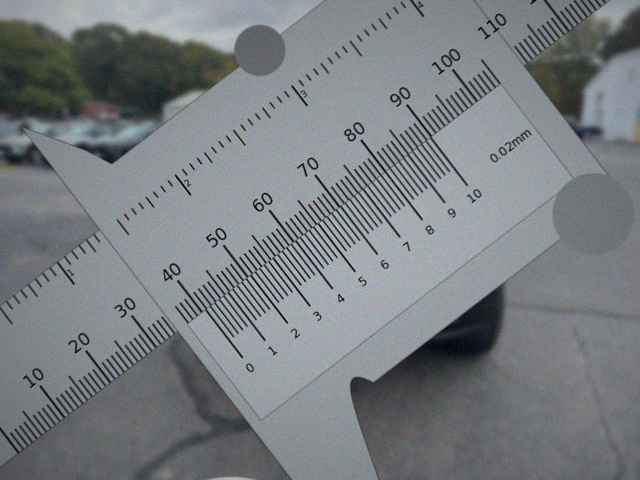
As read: 40.8 mm
